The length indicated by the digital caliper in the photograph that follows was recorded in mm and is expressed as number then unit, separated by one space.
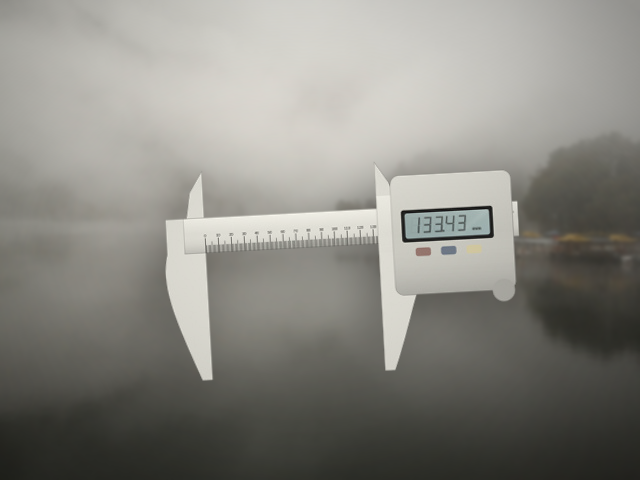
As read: 133.43 mm
